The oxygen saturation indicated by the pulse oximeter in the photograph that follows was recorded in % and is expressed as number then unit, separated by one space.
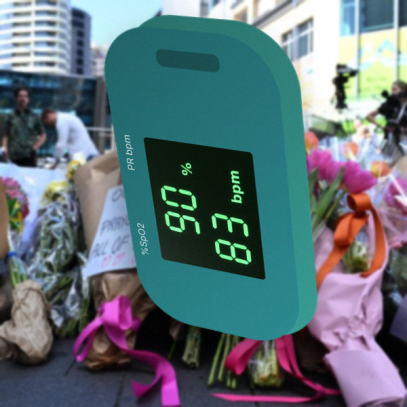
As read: 90 %
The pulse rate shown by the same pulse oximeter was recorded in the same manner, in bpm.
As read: 83 bpm
